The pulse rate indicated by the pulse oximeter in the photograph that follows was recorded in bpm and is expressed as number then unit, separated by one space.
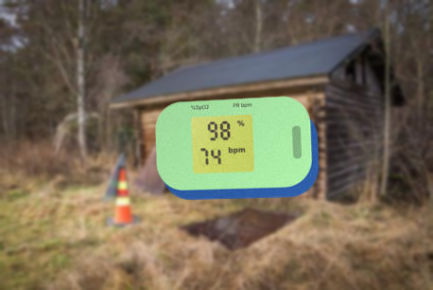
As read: 74 bpm
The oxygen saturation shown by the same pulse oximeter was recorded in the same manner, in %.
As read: 98 %
